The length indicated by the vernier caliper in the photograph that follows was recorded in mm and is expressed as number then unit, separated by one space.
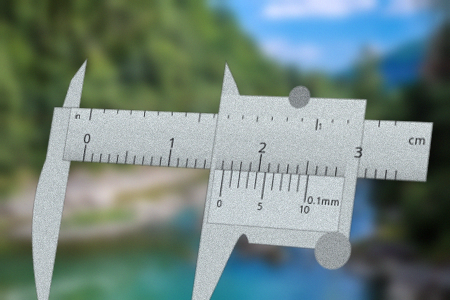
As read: 16.2 mm
